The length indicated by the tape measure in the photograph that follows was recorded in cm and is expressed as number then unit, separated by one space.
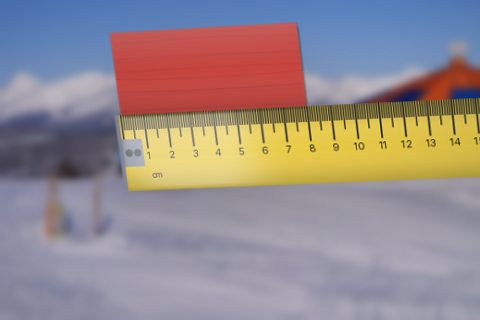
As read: 8 cm
